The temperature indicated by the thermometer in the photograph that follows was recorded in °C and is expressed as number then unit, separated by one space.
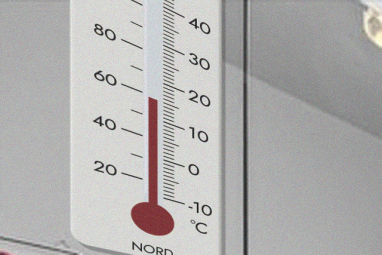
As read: 15 °C
